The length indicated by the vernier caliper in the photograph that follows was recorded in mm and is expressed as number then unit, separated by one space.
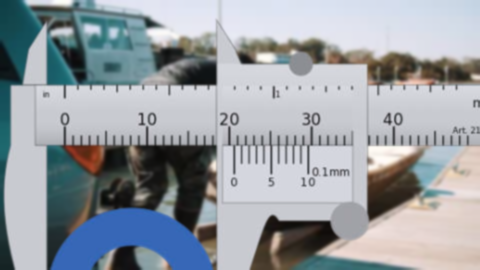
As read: 20.6 mm
